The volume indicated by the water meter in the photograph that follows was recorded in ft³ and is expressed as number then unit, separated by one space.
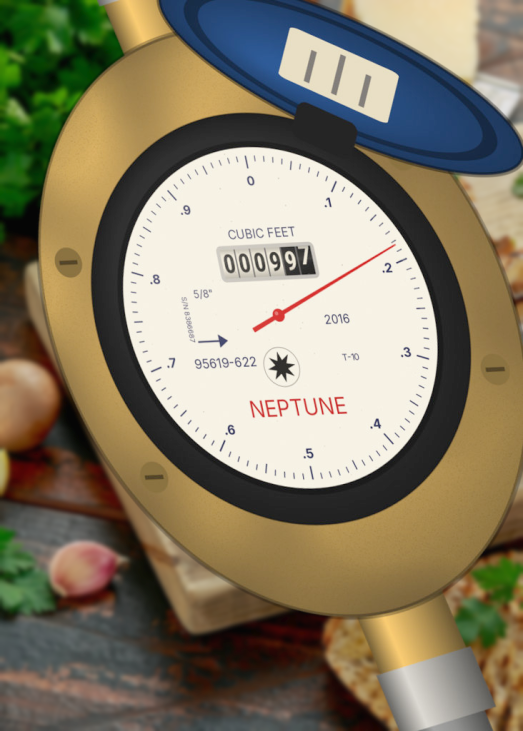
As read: 997.18 ft³
